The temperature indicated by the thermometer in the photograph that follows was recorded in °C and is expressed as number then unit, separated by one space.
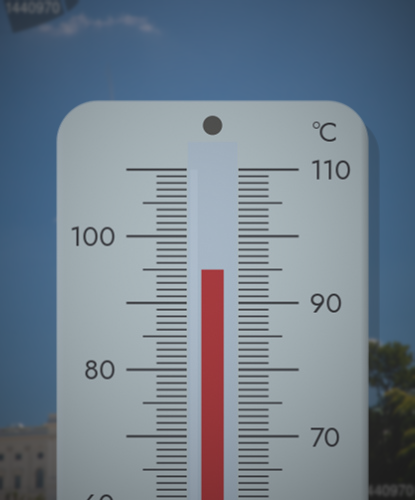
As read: 95 °C
